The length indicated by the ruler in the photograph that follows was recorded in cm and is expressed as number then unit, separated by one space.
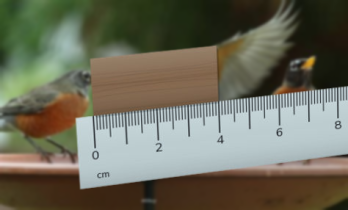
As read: 4 cm
